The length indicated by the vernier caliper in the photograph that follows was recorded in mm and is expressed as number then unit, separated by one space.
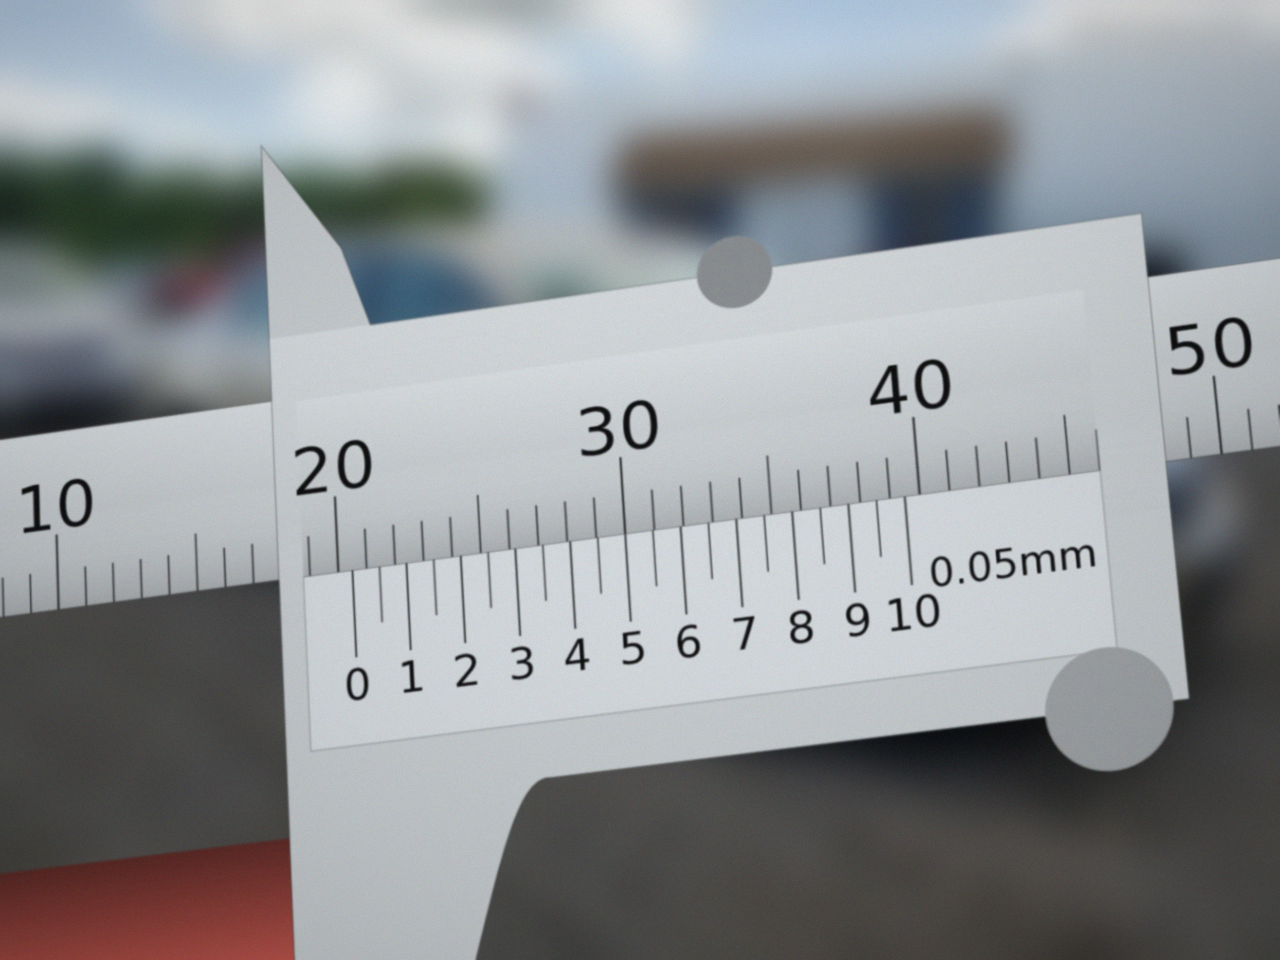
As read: 20.50 mm
